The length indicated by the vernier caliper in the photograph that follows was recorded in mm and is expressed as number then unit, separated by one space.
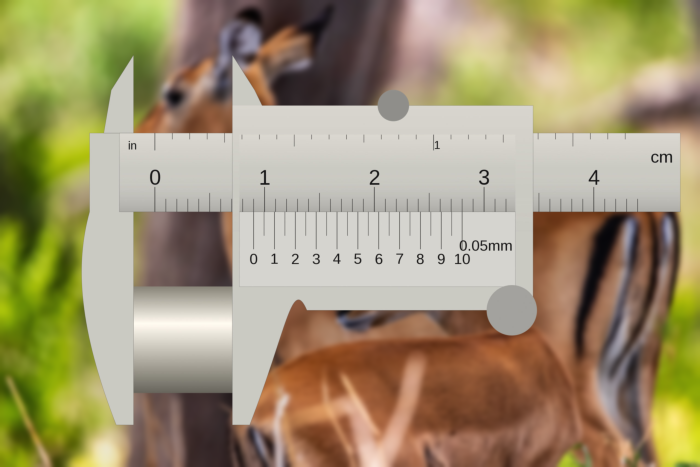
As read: 9.0 mm
